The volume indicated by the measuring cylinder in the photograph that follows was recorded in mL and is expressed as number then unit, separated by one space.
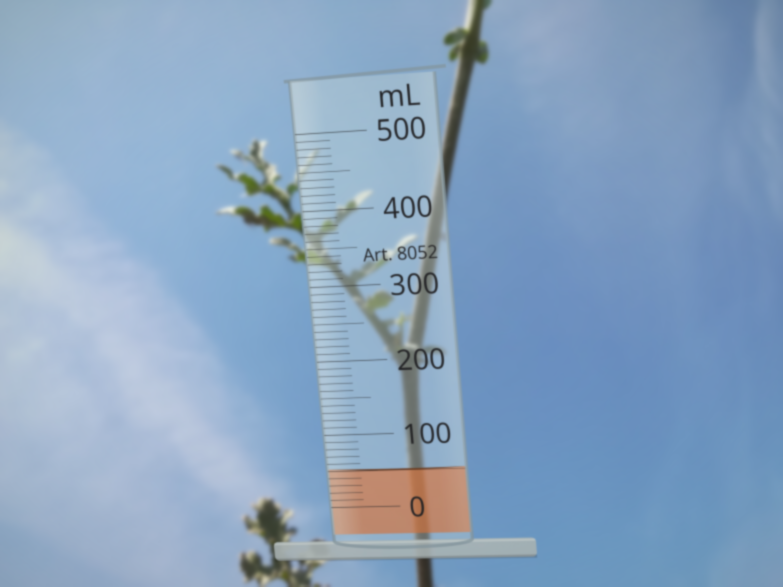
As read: 50 mL
